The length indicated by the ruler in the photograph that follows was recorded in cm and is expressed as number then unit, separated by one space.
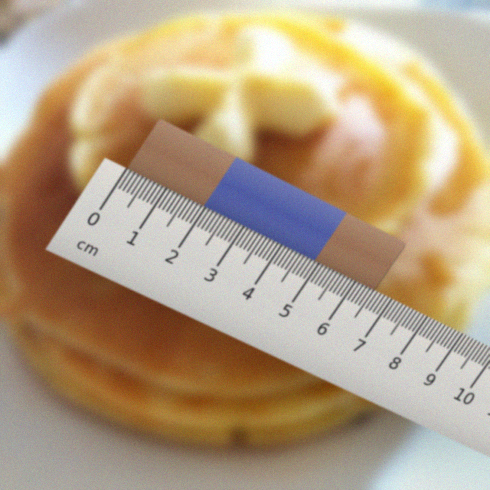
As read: 6.5 cm
